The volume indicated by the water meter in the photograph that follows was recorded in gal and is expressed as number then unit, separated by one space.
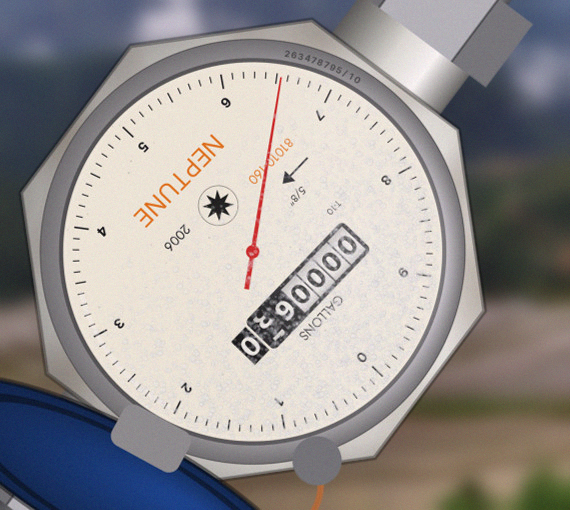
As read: 626.5 gal
